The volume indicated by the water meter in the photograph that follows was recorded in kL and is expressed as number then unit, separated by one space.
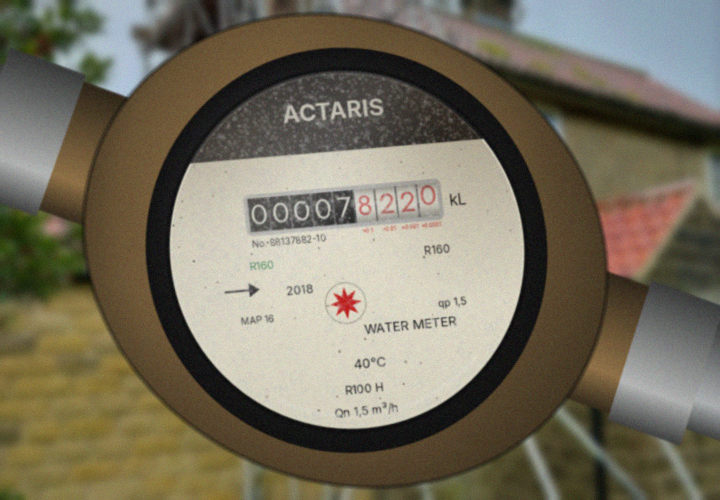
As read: 7.8220 kL
